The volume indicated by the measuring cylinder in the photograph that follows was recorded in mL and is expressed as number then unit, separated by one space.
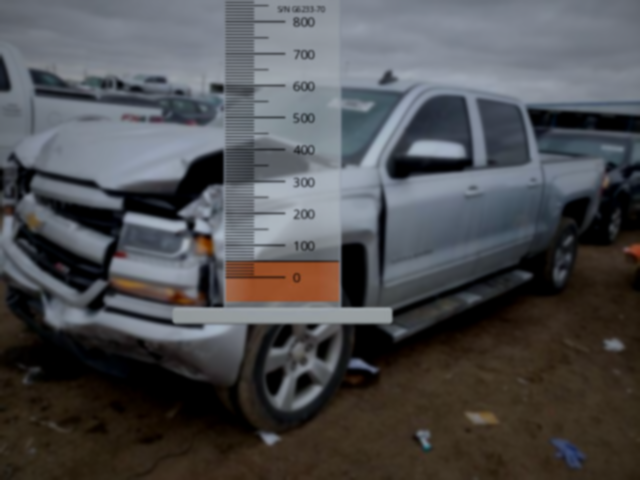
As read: 50 mL
